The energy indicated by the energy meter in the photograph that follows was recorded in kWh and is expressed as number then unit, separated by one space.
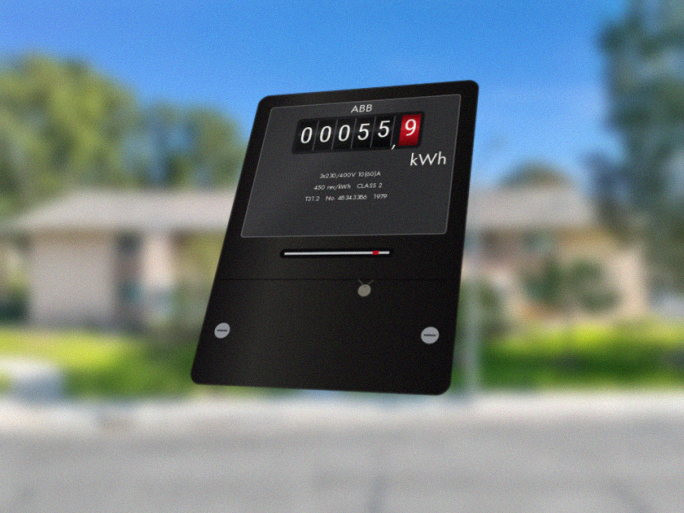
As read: 55.9 kWh
